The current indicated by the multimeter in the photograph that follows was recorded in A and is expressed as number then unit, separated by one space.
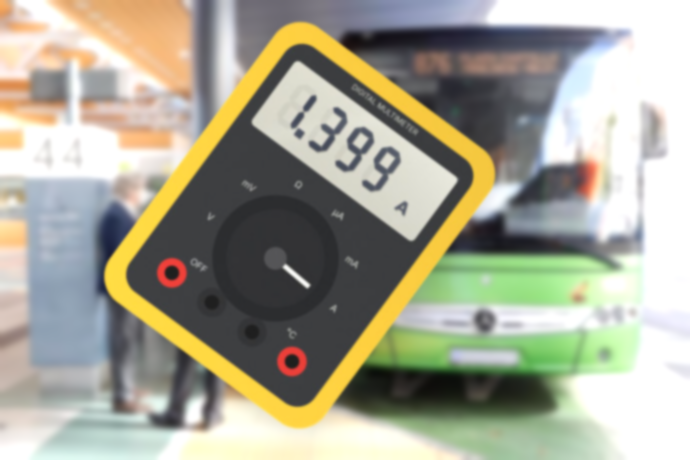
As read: 1.399 A
